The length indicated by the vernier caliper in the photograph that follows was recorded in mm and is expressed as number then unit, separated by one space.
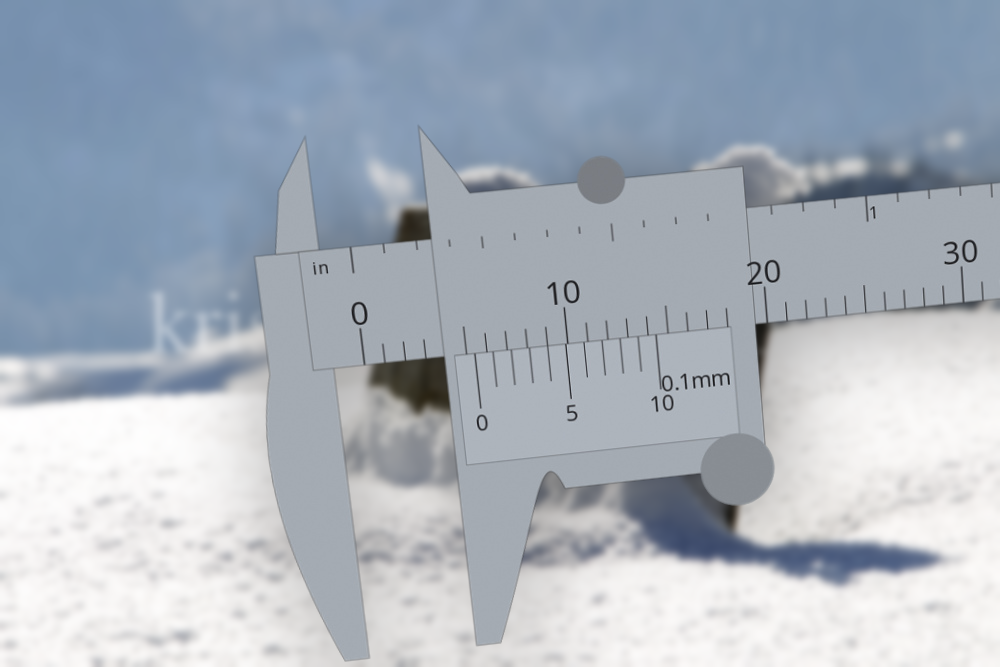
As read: 5.4 mm
